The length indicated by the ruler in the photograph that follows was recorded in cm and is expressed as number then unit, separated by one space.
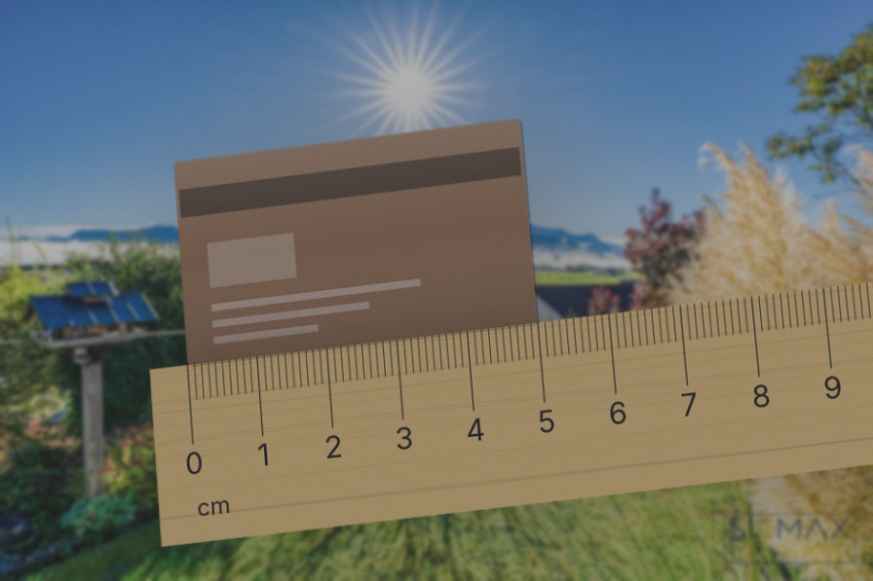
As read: 5 cm
